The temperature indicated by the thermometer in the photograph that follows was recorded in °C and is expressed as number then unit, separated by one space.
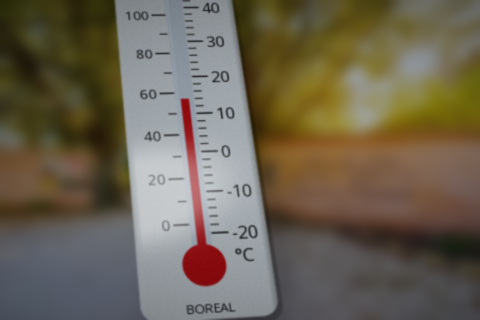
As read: 14 °C
